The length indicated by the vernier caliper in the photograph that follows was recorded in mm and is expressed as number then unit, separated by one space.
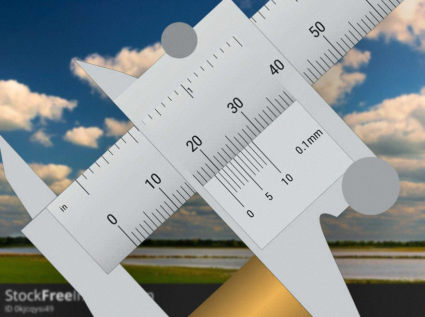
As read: 18.8 mm
